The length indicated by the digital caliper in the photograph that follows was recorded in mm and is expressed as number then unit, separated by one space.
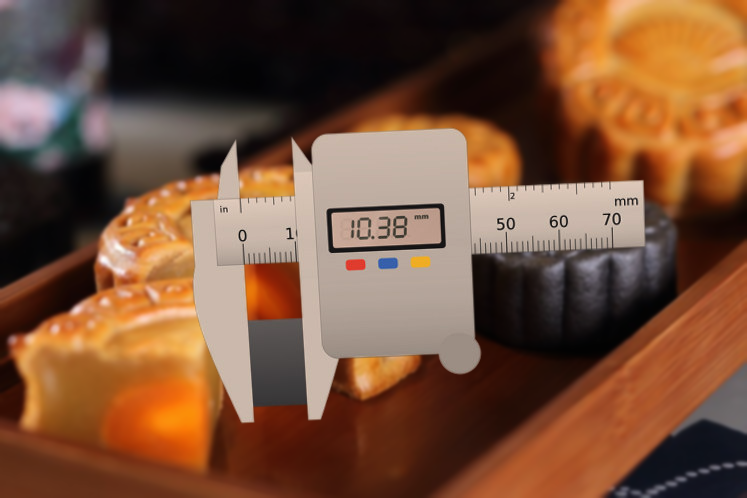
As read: 10.38 mm
